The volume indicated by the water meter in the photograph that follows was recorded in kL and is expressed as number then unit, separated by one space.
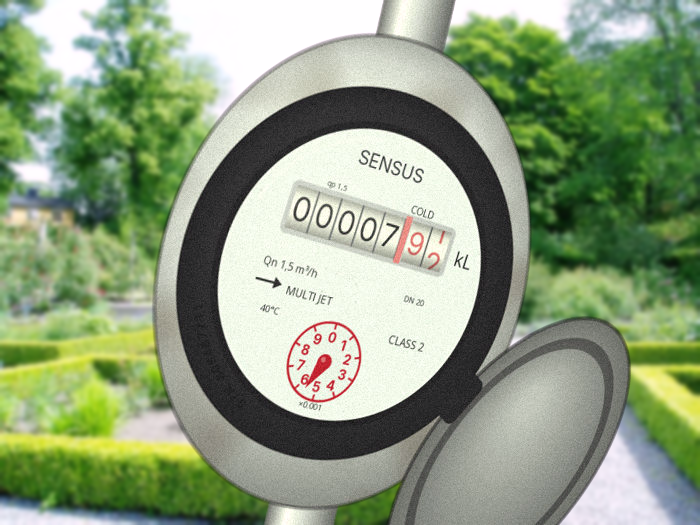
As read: 7.915 kL
